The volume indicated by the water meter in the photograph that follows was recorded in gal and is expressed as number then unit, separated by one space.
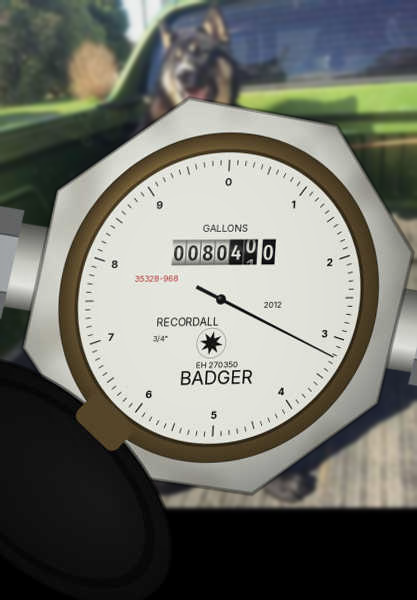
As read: 80403.2 gal
